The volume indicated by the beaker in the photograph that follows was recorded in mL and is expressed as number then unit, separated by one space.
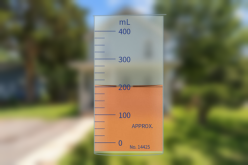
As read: 200 mL
